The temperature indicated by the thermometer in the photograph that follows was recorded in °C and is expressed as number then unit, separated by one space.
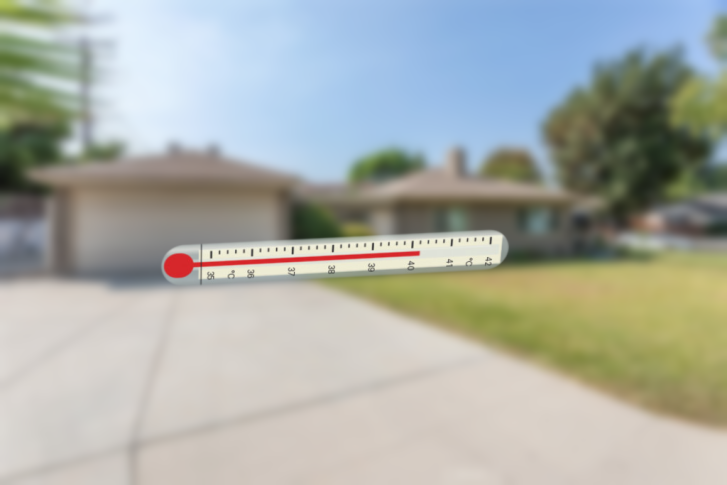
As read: 40.2 °C
